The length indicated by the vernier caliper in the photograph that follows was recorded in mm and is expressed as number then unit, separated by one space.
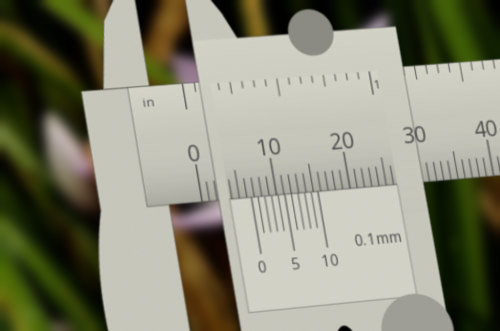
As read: 6.6 mm
